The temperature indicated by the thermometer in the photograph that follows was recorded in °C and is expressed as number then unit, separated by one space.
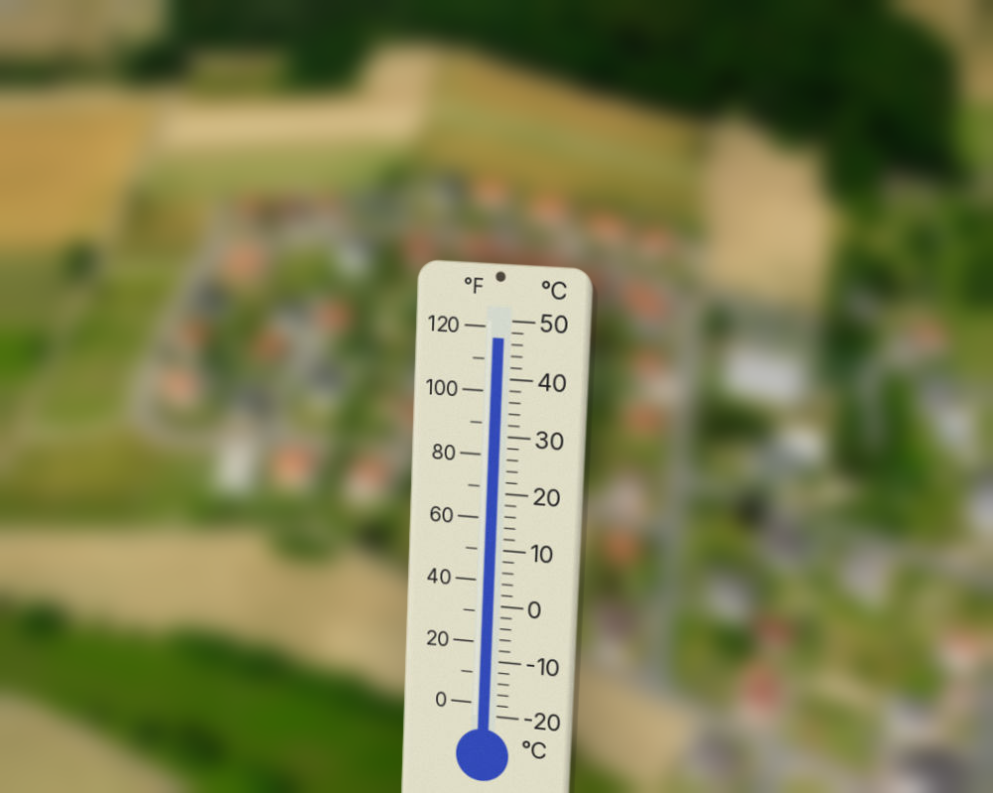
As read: 47 °C
